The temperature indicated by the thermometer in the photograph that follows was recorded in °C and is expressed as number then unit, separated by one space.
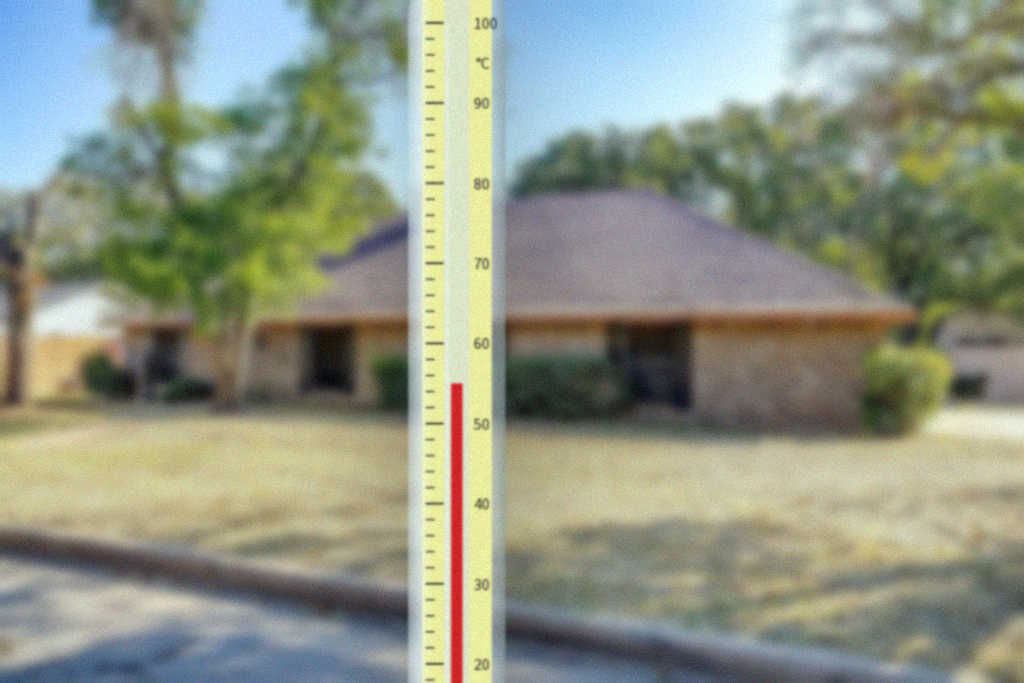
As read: 55 °C
